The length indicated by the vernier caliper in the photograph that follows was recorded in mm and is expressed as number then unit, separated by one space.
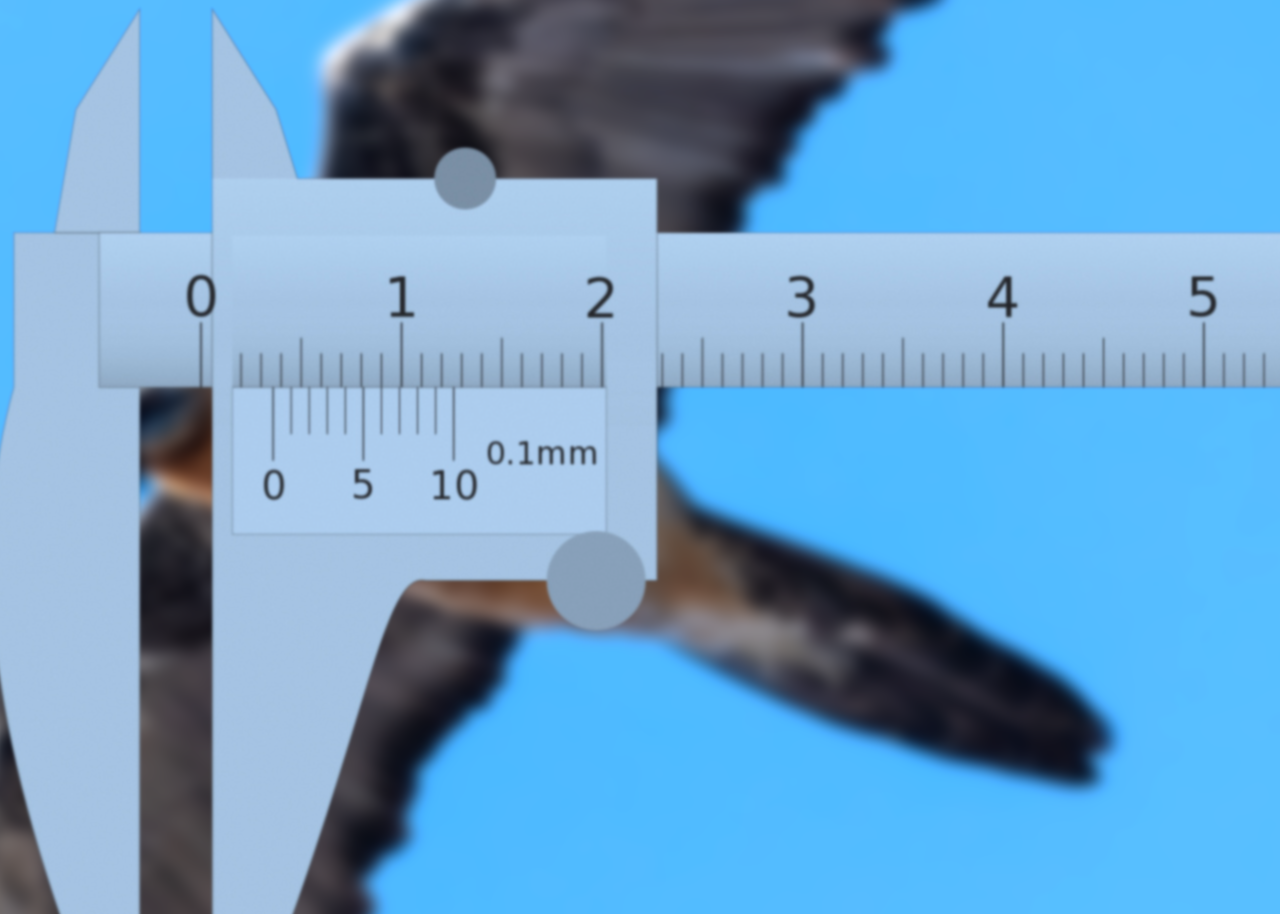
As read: 3.6 mm
